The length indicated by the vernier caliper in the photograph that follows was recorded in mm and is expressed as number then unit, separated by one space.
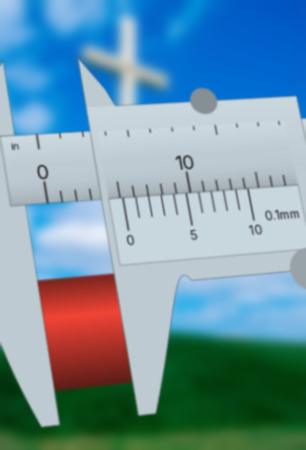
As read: 5.2 mm
